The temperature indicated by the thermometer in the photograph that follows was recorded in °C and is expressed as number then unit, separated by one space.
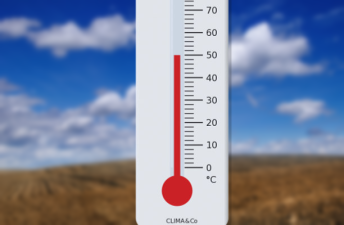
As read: 50 °C
